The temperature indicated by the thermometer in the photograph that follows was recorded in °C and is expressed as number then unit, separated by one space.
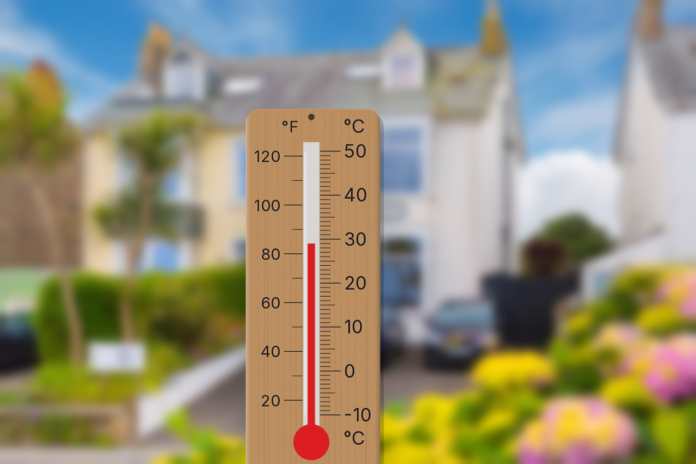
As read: 29 °C
